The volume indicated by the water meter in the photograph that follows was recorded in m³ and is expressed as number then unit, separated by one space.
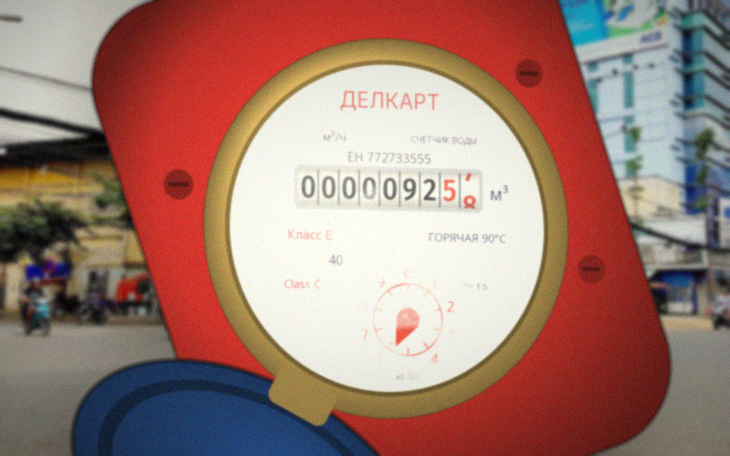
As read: 92.575 m³
